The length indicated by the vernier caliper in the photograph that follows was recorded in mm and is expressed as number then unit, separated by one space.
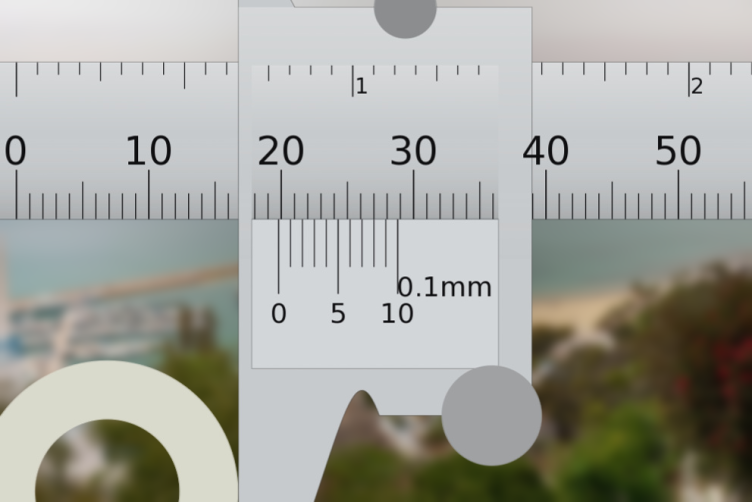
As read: 19.8 mm
